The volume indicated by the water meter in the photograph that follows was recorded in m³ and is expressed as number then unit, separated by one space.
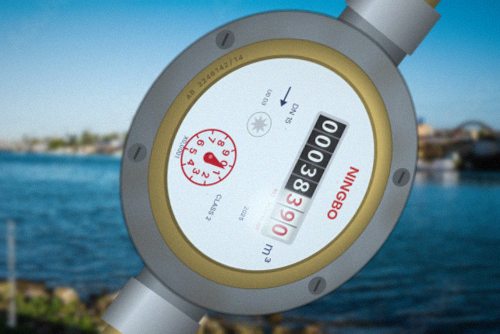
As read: 38.3900 m³
